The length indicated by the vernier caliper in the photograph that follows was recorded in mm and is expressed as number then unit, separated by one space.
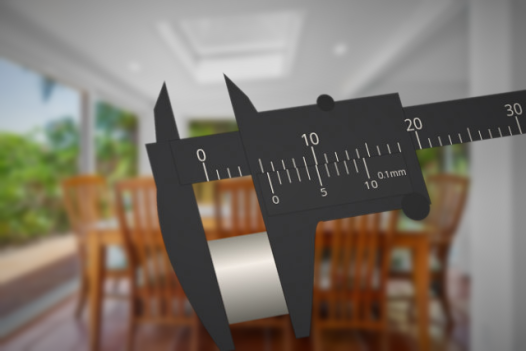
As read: 5.4 mm
